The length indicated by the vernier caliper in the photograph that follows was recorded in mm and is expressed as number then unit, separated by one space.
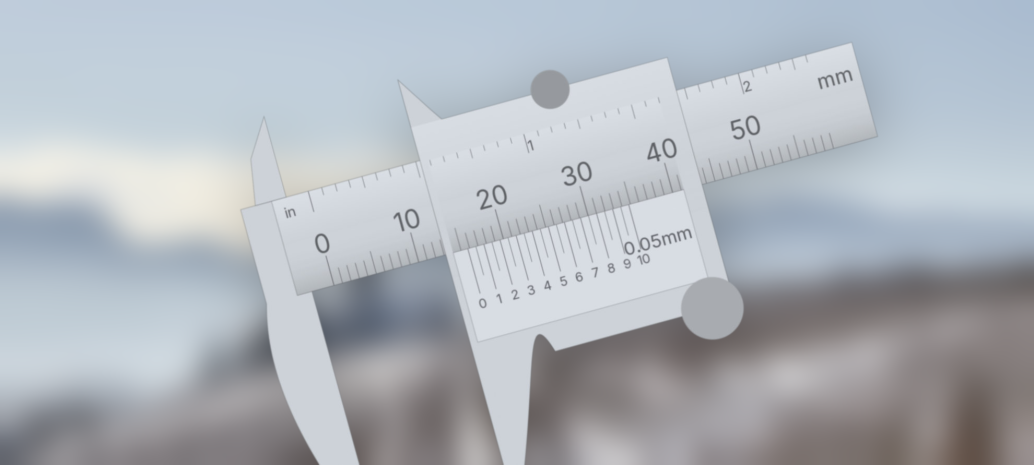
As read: 15.8 mm
